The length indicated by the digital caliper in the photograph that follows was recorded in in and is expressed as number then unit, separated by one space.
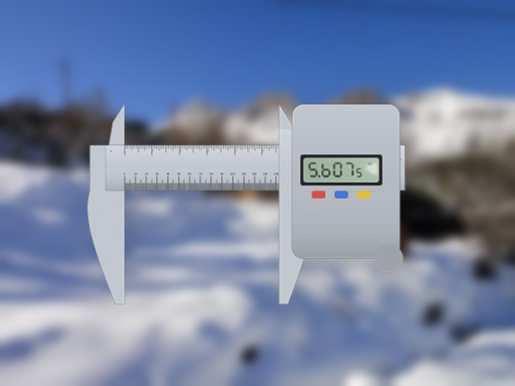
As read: 5.6075 in
